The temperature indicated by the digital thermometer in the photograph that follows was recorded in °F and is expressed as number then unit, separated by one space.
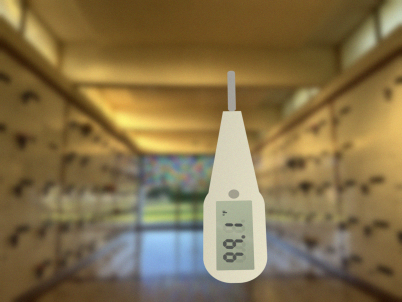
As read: 99.1 °F
